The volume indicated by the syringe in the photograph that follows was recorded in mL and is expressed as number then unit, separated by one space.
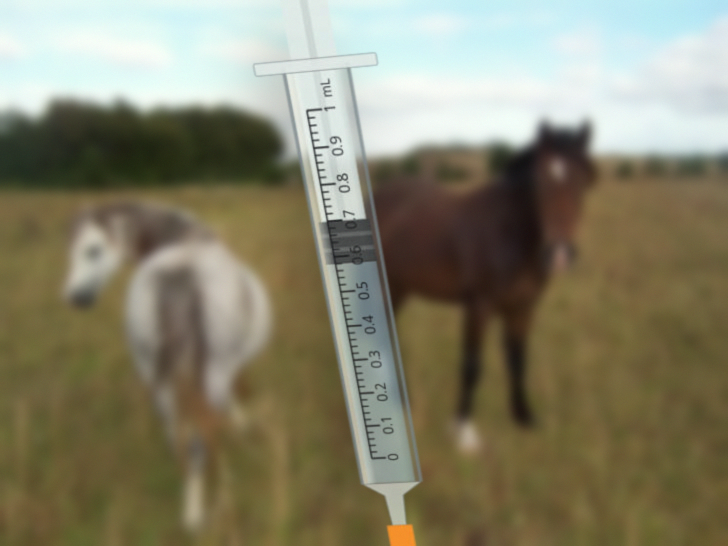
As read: 0.58 mL
